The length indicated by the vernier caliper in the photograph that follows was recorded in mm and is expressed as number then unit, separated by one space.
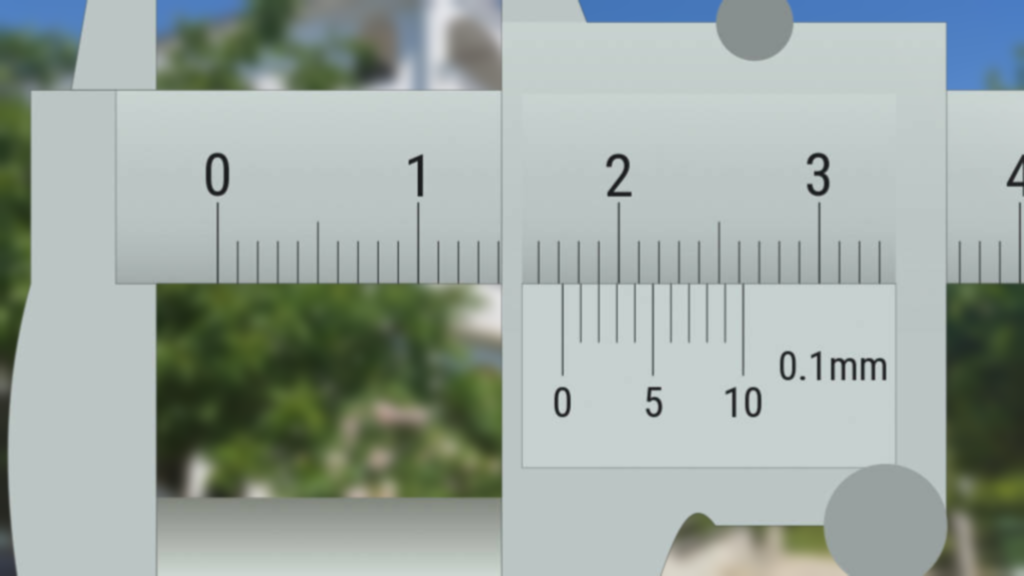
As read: 17.2 mm
